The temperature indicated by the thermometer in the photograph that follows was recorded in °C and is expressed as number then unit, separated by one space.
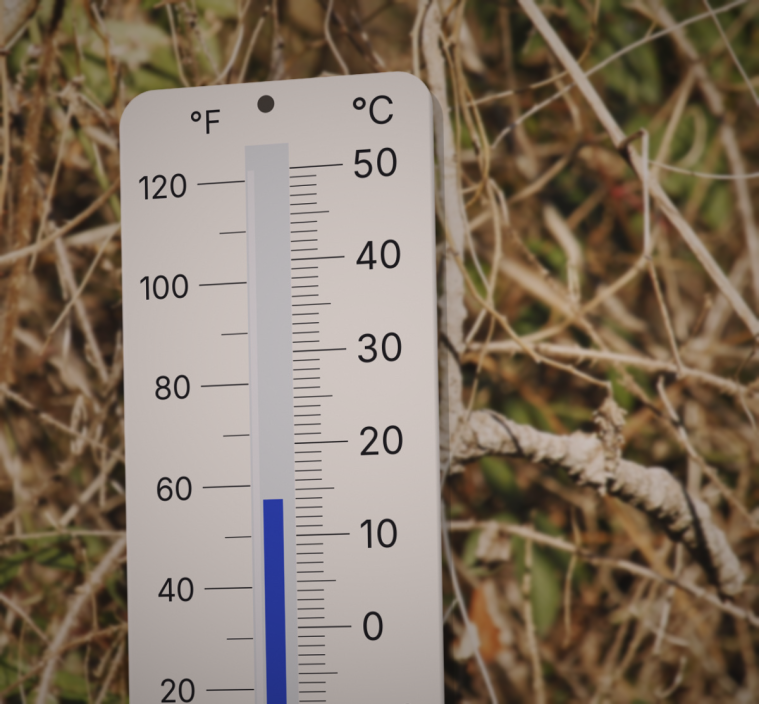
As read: 14 °C
